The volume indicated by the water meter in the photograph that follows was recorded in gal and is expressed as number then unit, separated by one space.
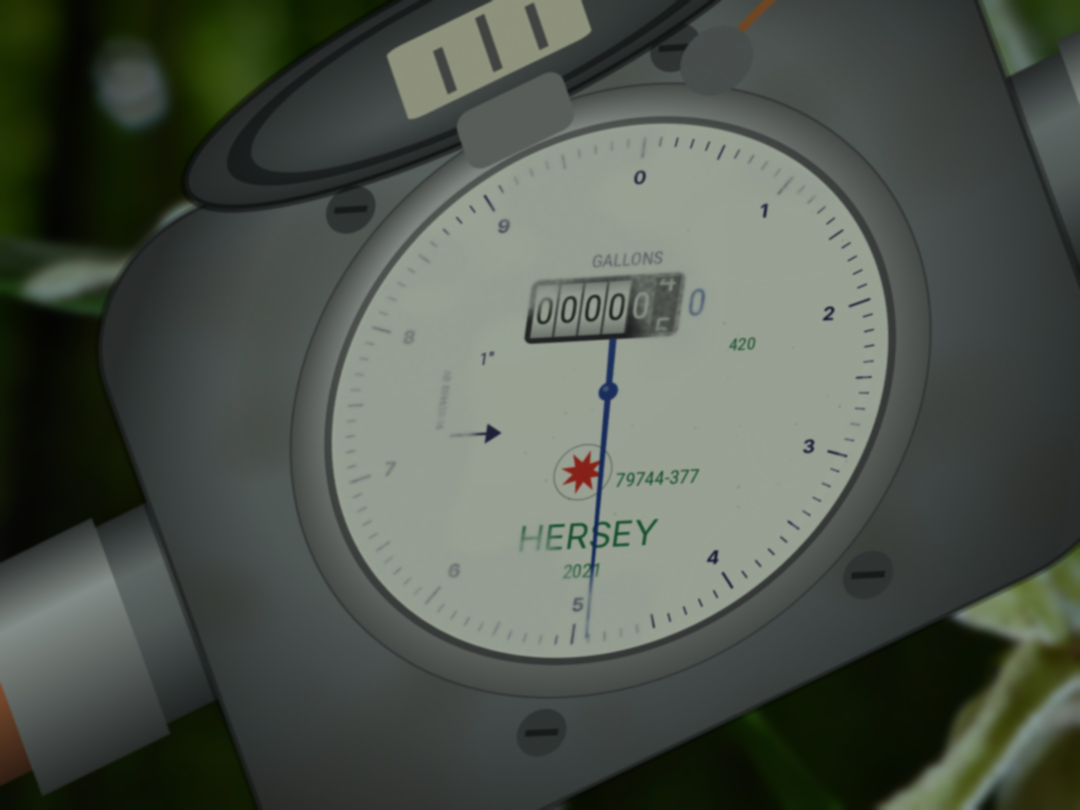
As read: 44.9 gal
